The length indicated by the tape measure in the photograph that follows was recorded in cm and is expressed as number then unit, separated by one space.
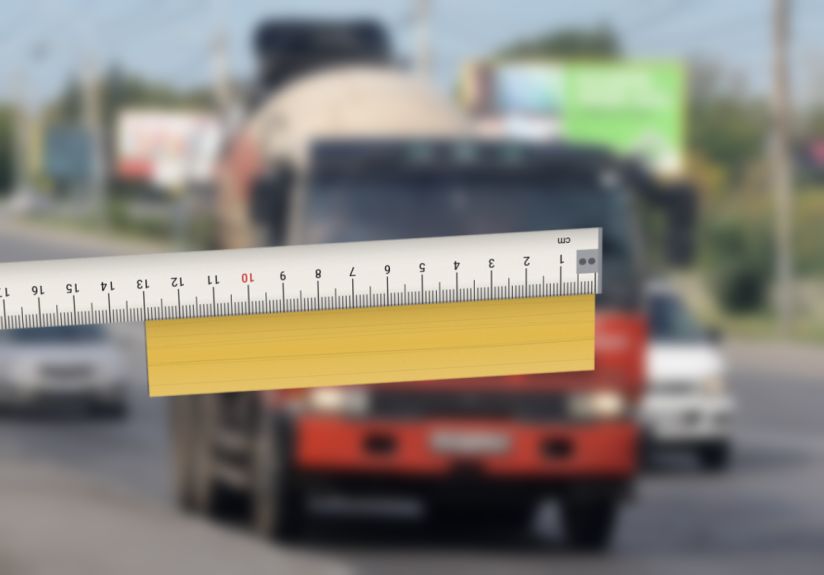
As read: 13 cm
